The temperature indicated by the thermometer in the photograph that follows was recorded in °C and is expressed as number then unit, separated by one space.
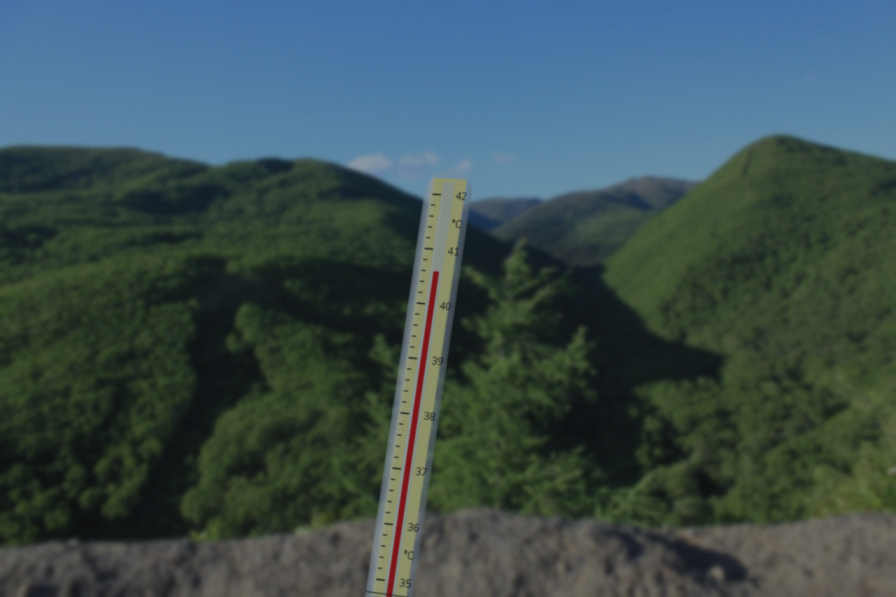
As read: 40.6 °C
